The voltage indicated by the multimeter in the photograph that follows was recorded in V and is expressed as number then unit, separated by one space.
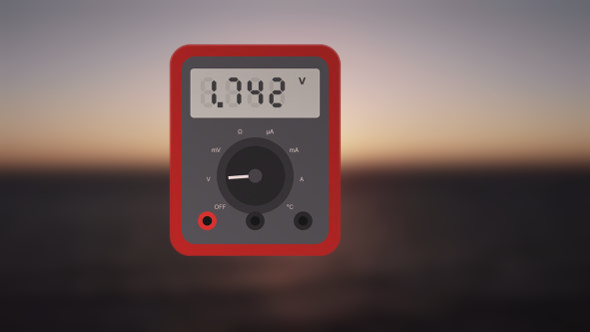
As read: 1.742 V
